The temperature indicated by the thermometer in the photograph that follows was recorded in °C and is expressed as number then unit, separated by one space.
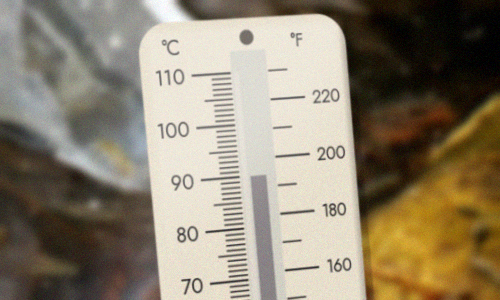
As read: 90 °C
